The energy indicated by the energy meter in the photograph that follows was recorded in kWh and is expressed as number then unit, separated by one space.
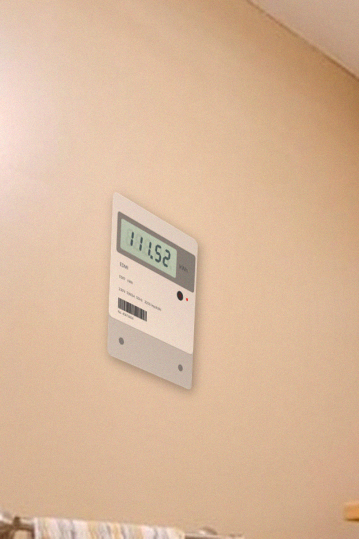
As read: 111.52 kWh
